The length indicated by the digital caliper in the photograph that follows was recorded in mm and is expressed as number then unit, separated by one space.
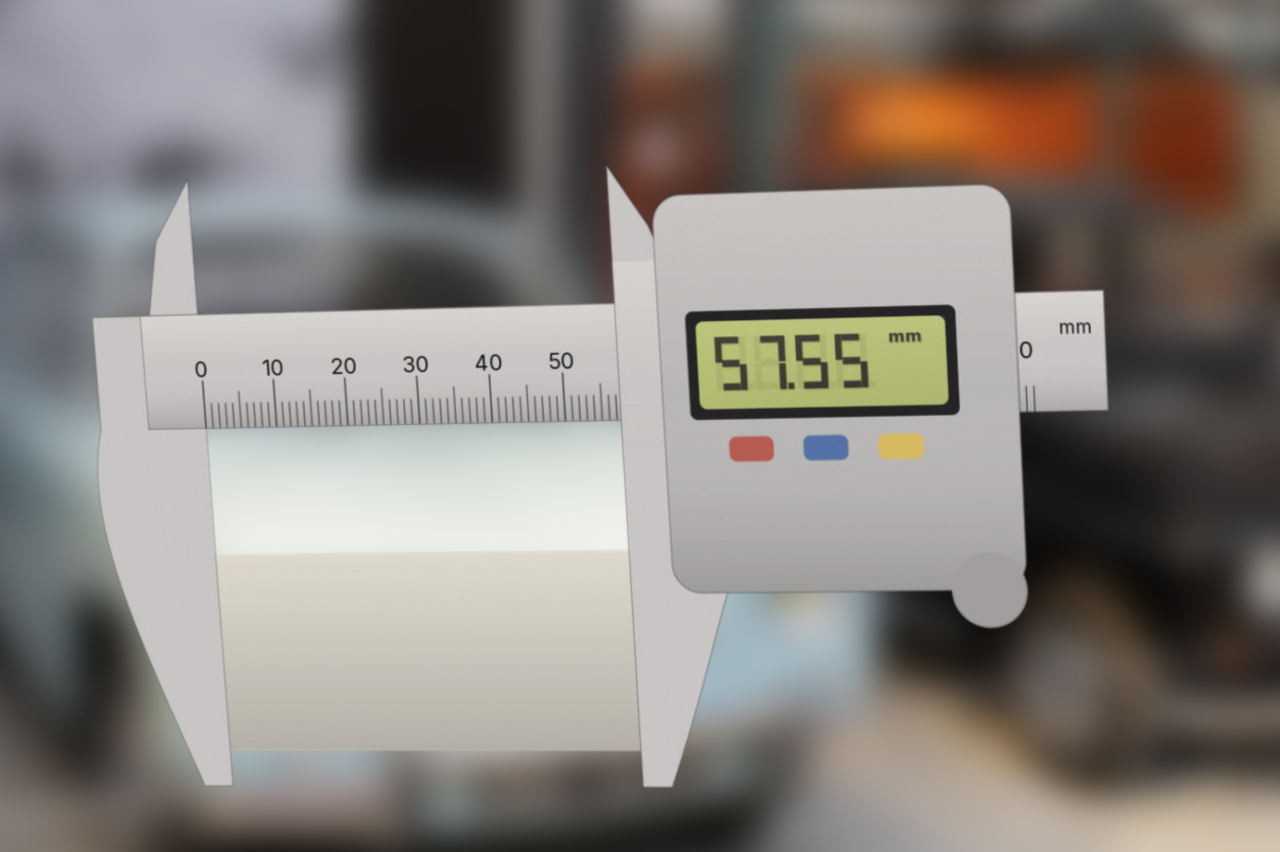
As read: 57.55 mm
